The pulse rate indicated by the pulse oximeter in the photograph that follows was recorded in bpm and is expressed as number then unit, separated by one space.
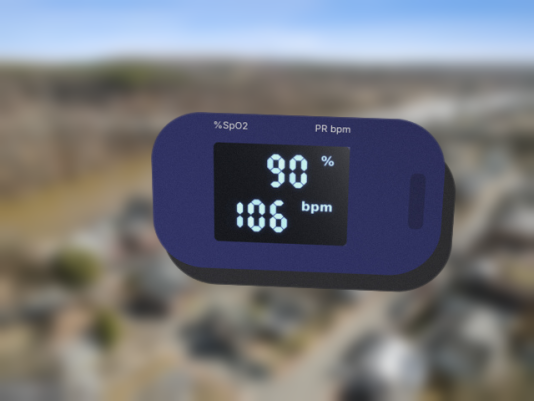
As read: 106 bpm
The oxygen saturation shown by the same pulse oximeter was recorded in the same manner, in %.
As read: 90 %
